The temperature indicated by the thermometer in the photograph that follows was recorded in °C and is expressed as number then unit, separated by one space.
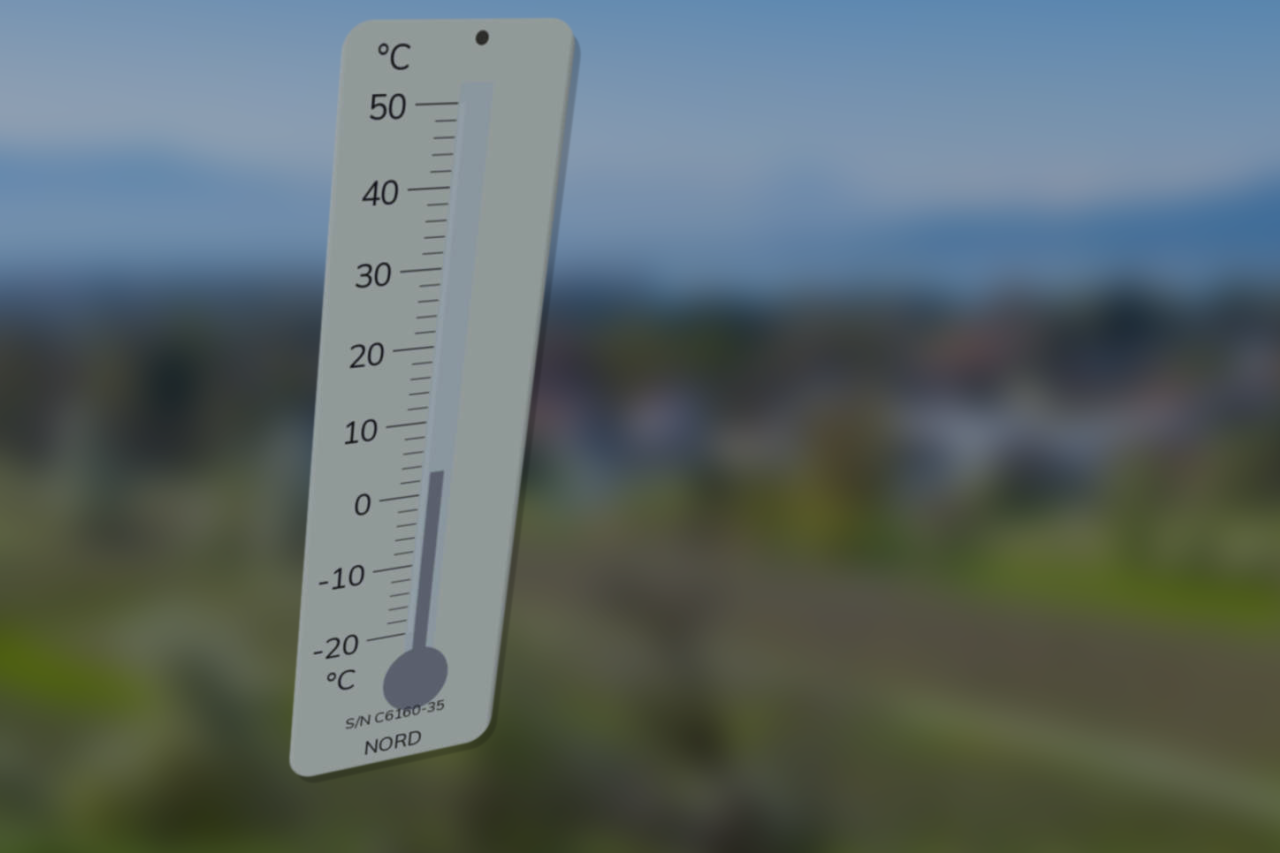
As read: 3 °C
